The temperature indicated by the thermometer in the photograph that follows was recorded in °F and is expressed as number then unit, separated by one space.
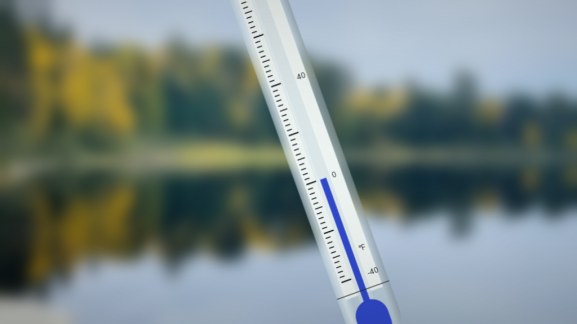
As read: 0 °F
